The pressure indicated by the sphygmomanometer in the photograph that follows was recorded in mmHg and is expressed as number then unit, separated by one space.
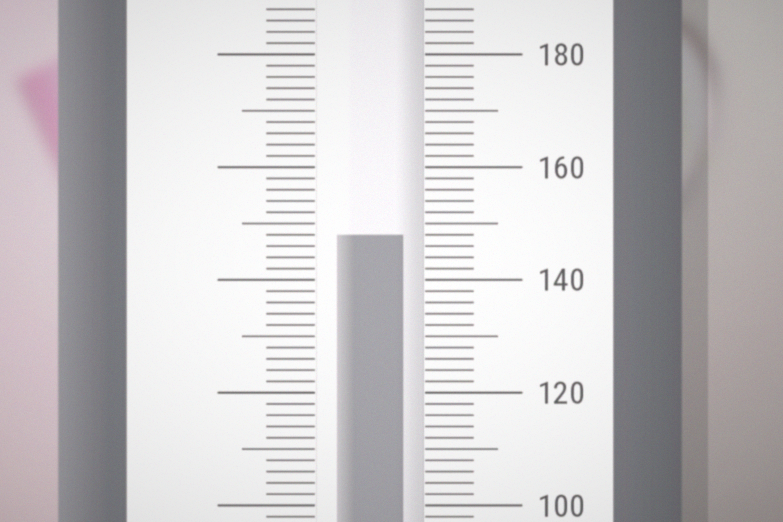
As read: 148 mmHg
